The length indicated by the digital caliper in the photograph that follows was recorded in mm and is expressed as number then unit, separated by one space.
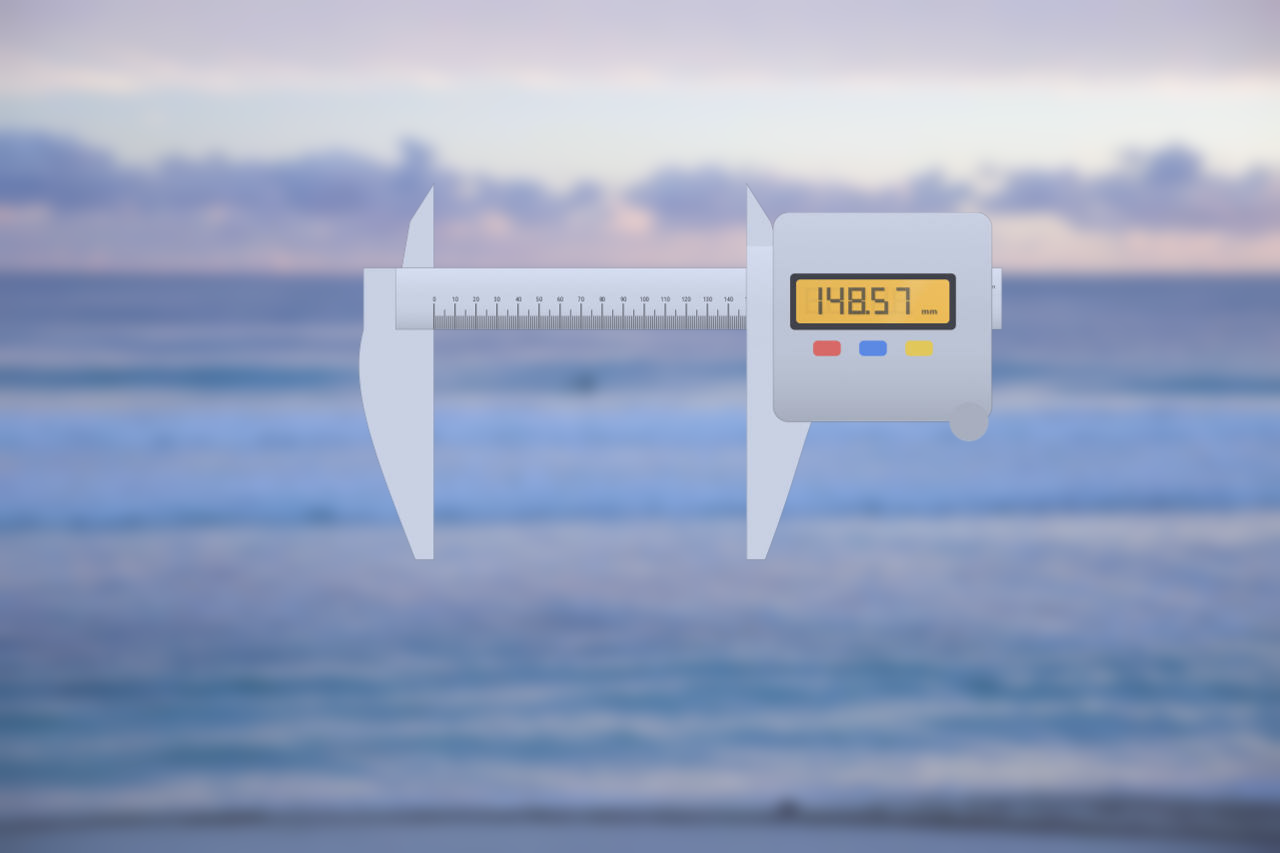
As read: 148.57 mm
